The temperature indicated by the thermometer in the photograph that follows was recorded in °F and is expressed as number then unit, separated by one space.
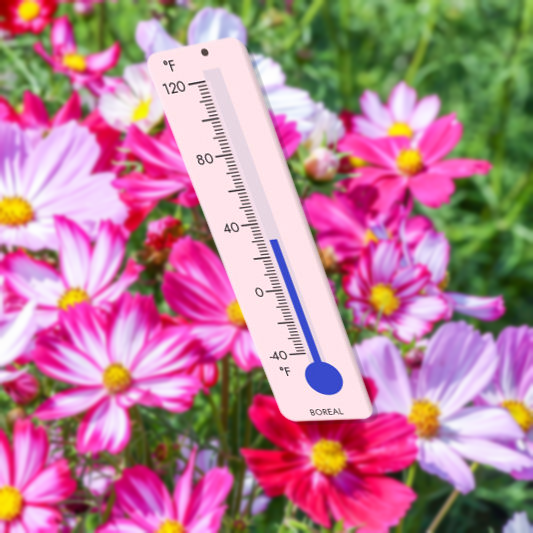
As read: 30 °F
